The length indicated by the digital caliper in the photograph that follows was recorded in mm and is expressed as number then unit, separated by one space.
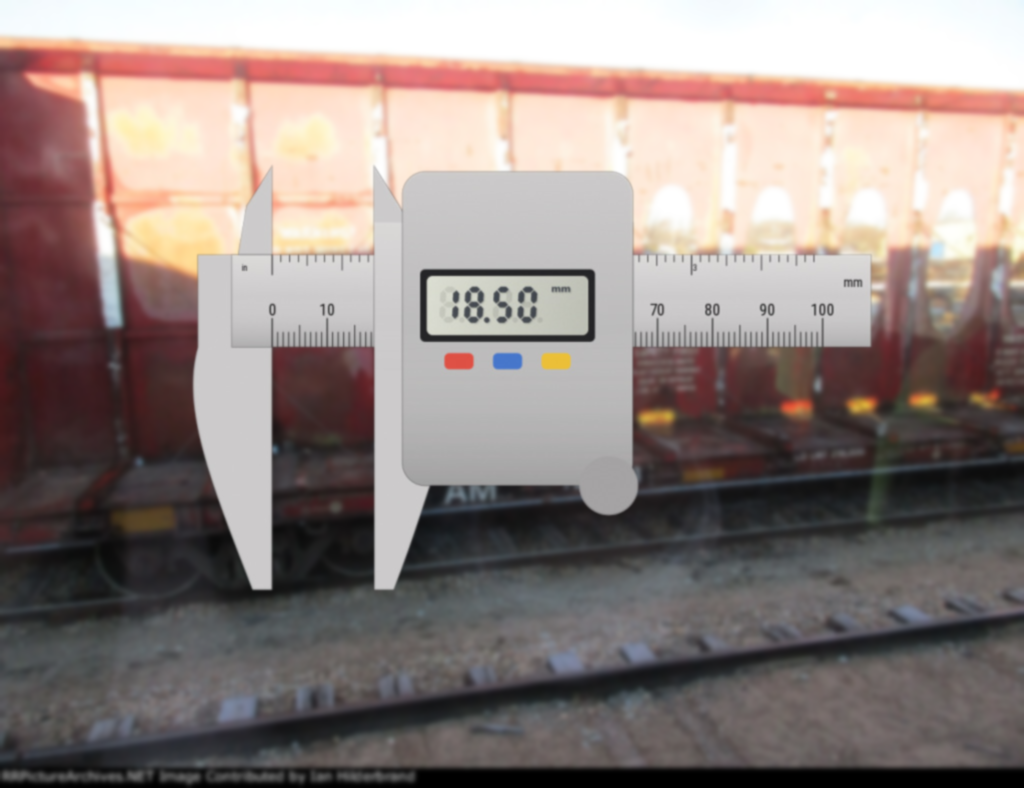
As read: 18.50 mm
